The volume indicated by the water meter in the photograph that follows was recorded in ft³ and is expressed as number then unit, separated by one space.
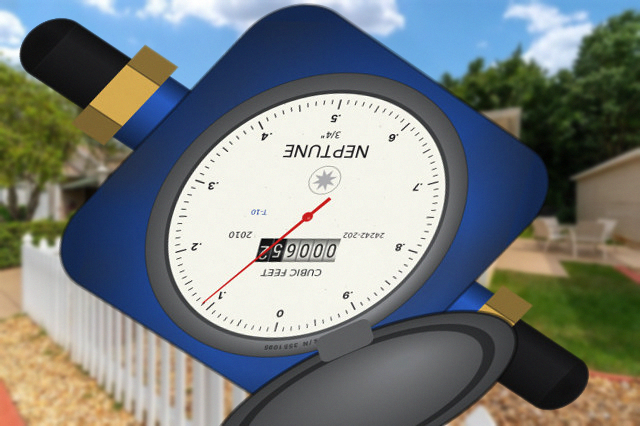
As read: 652.11 ft³
